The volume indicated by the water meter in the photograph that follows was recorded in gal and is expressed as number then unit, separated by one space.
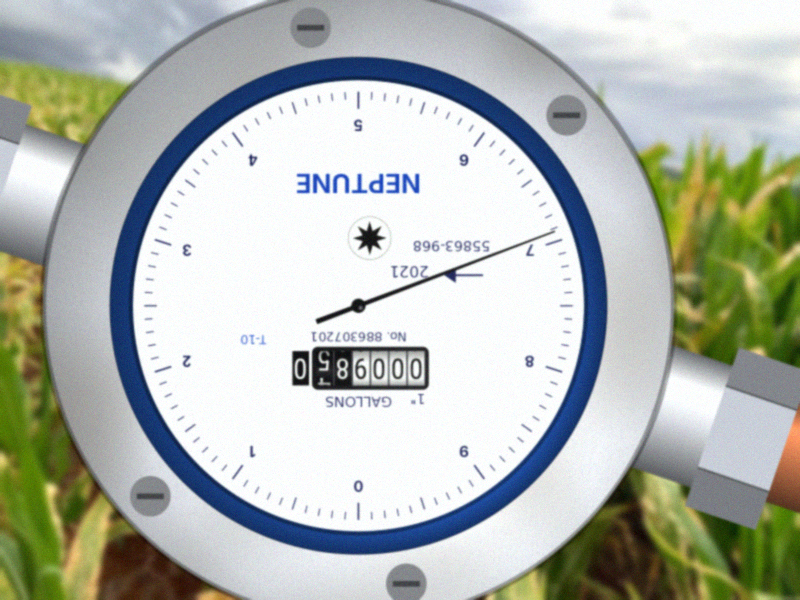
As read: 9846.9 gal
